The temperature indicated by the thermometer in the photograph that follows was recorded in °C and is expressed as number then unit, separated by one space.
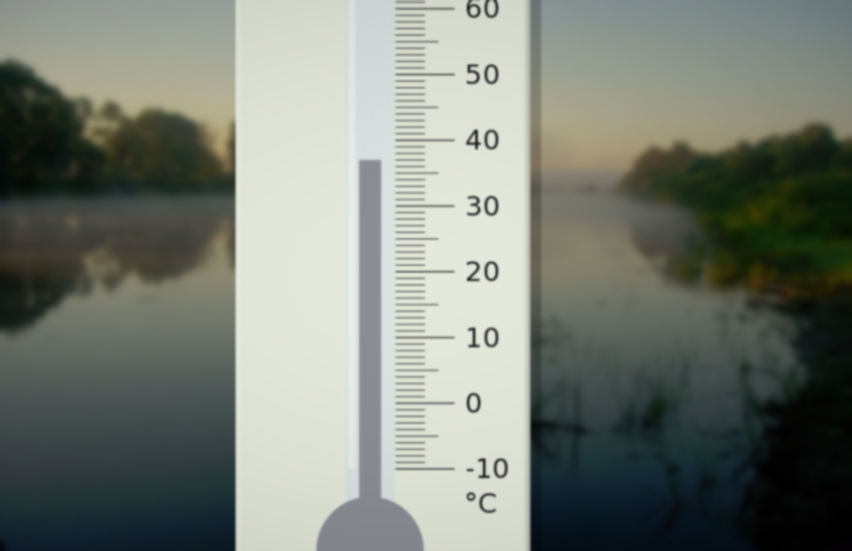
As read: 37 °C
